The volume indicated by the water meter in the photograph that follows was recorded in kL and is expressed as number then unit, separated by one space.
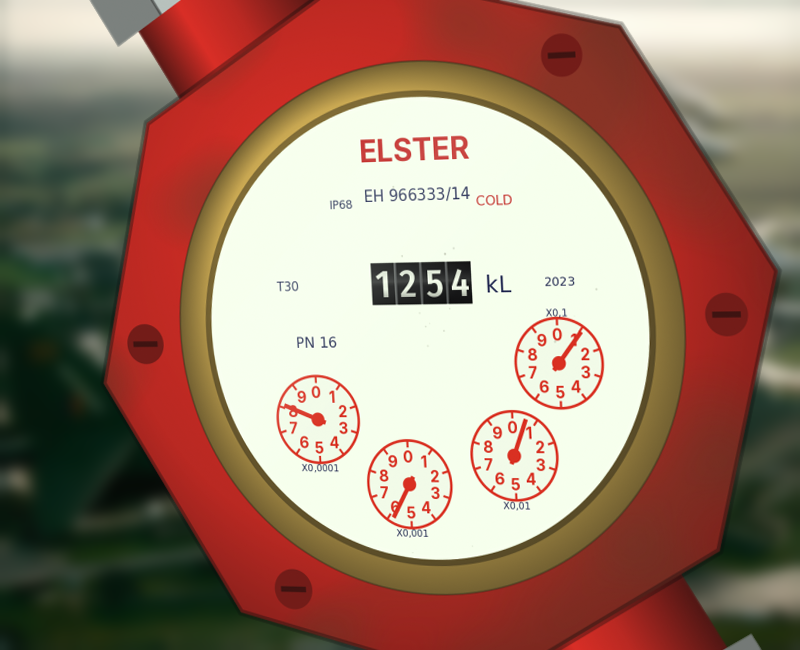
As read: 1254.1058 kL
